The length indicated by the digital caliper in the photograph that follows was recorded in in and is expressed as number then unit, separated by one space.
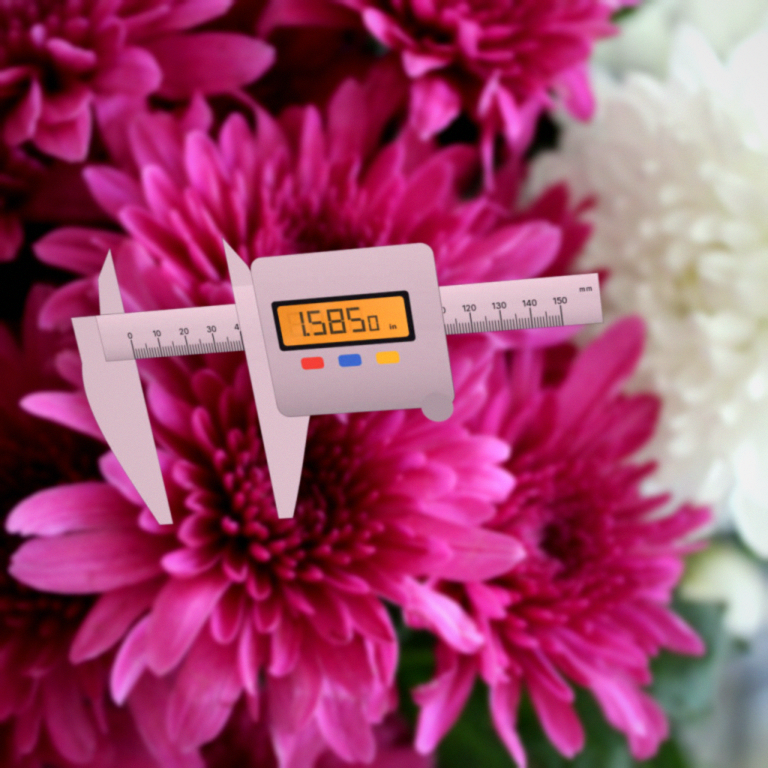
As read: 1.5850 in
